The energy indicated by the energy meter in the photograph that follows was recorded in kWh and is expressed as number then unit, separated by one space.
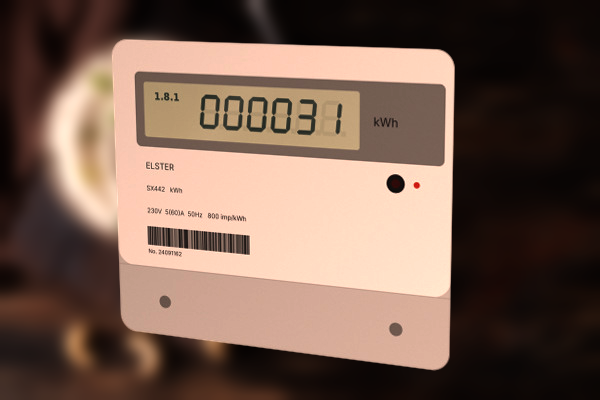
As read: 31 kWh
